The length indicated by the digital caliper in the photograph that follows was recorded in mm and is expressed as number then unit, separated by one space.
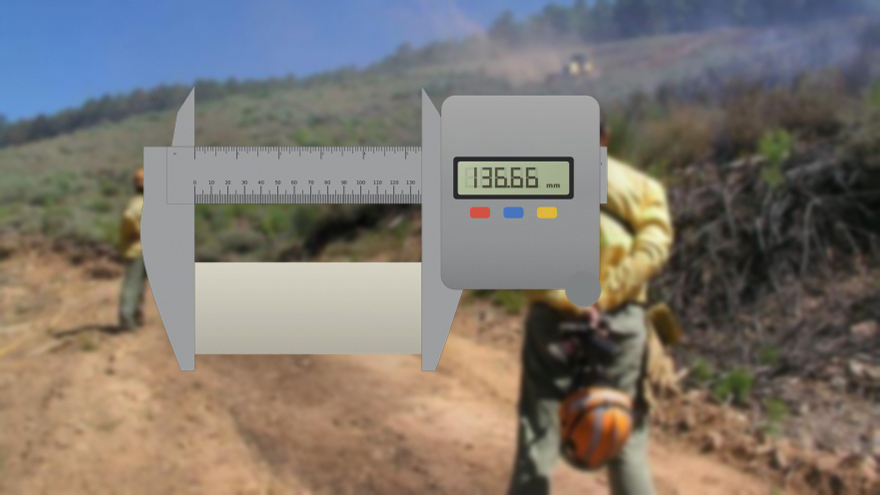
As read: 136.66 mm
